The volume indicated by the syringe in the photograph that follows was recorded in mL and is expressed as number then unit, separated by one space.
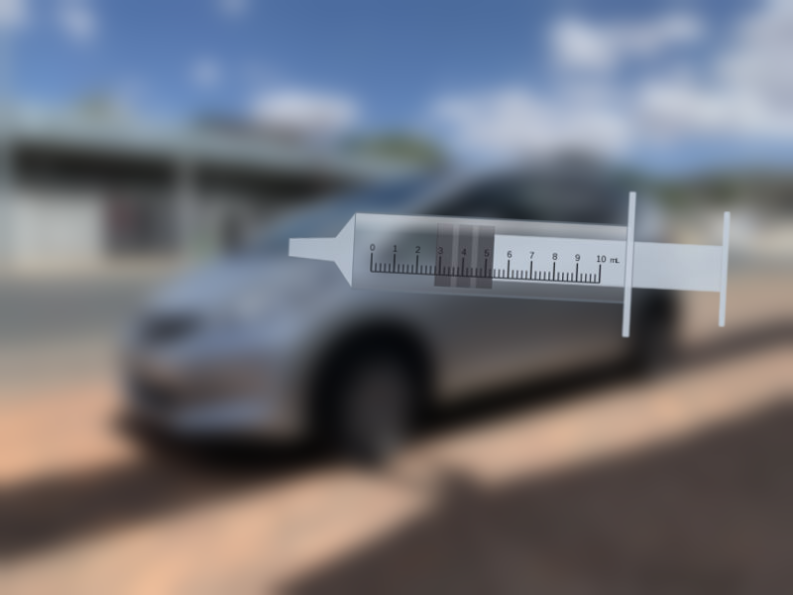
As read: 2.8 mL
